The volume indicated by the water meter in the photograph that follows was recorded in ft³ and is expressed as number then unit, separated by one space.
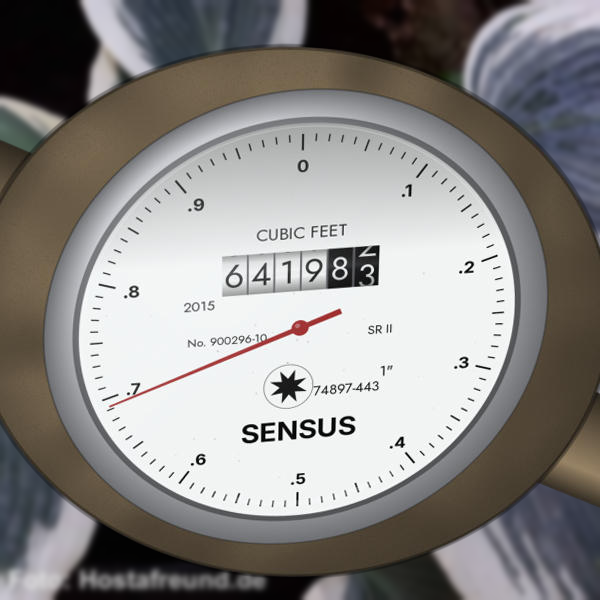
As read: 641982.69 ft³
